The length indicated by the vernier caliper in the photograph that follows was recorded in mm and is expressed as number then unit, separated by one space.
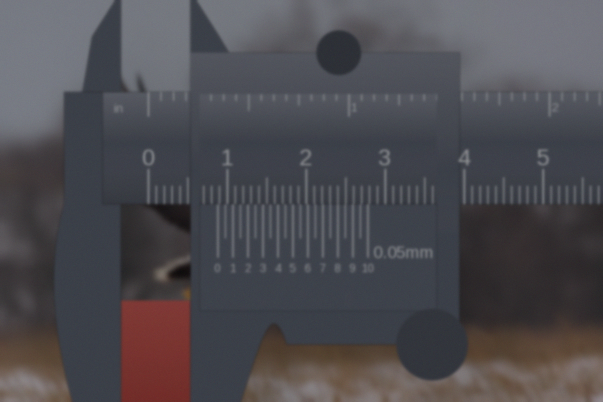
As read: 8.8 mm
